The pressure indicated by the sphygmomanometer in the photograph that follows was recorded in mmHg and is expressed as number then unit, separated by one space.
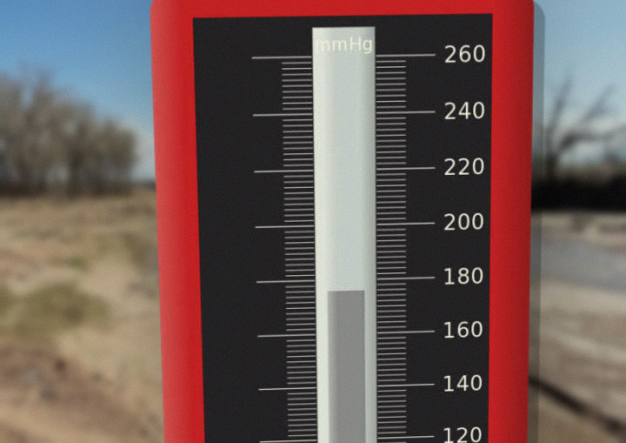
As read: 176 mmHg
